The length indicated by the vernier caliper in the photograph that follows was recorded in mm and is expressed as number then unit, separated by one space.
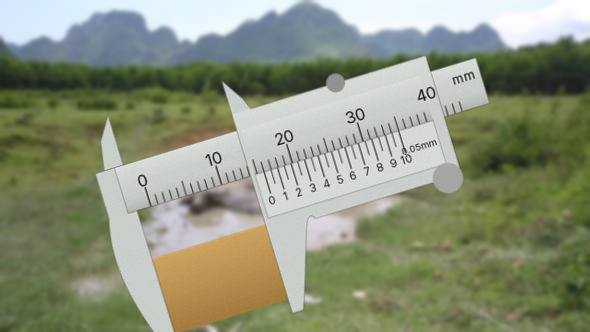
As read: 16.0 mm
